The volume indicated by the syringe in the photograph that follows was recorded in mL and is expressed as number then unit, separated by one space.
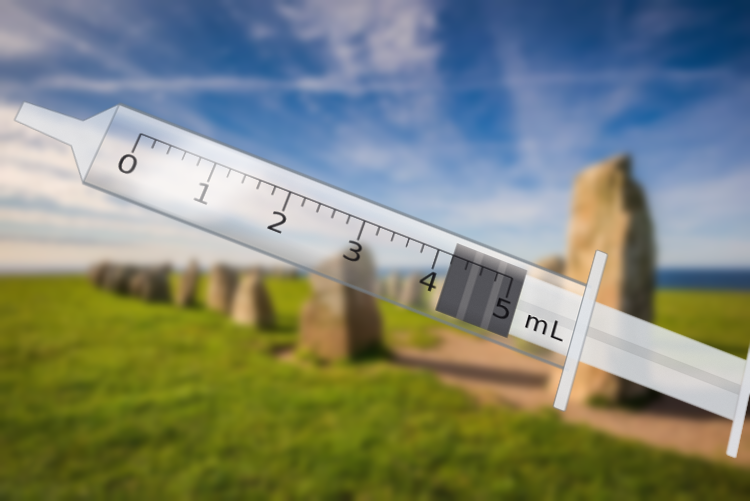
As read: 4.2 mL
